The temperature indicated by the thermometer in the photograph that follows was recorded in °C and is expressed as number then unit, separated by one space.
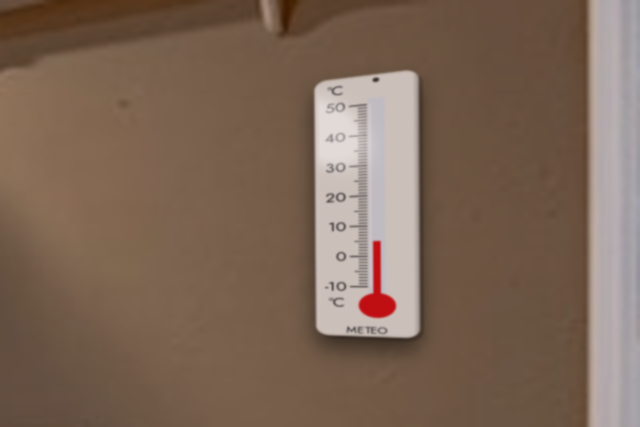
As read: 5 °C
